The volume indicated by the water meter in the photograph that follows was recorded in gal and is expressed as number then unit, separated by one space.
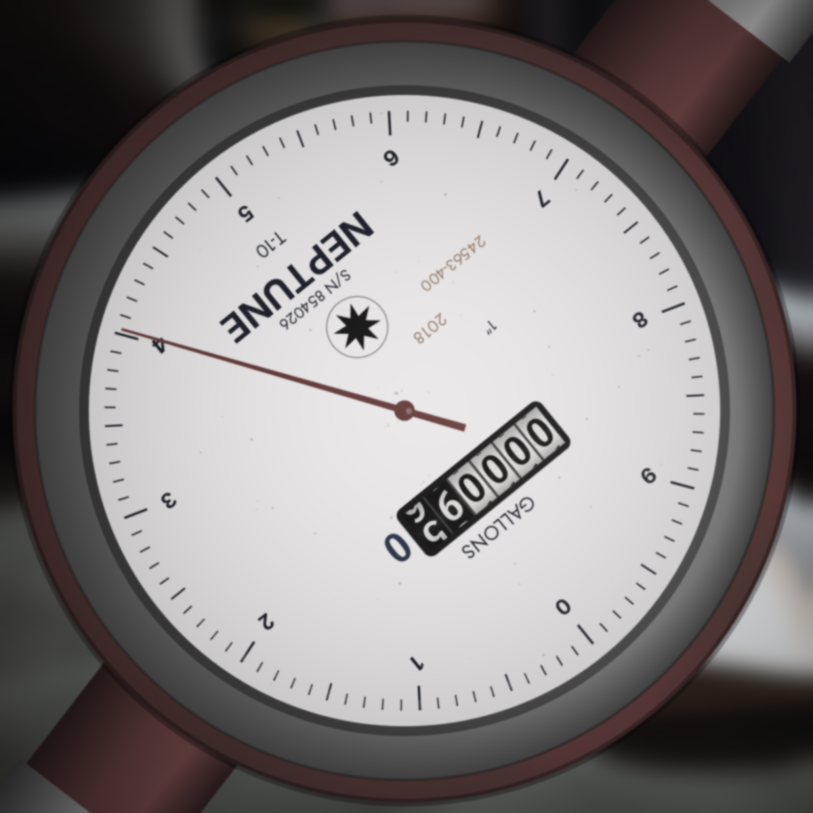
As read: 954.0 gal
